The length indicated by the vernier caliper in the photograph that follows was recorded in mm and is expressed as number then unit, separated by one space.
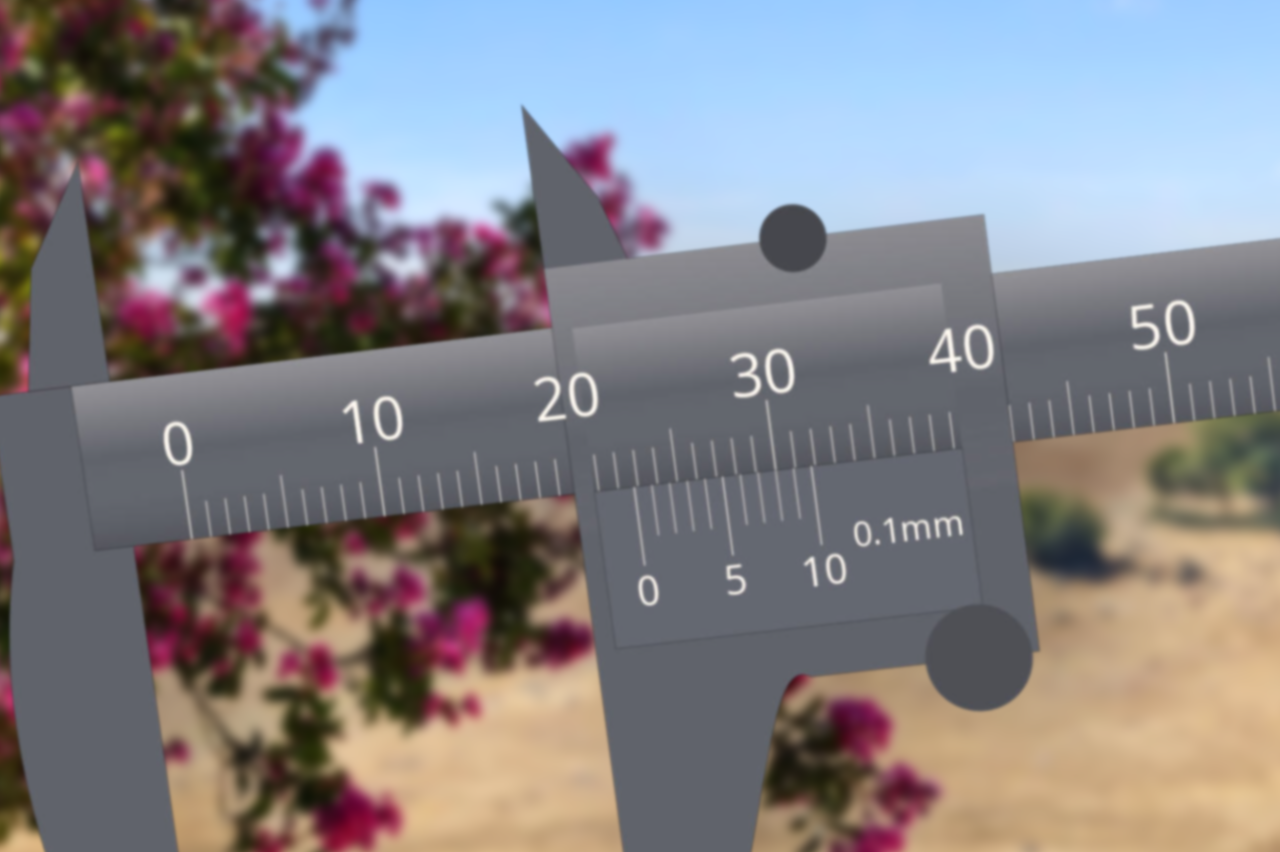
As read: 22.8 mm
